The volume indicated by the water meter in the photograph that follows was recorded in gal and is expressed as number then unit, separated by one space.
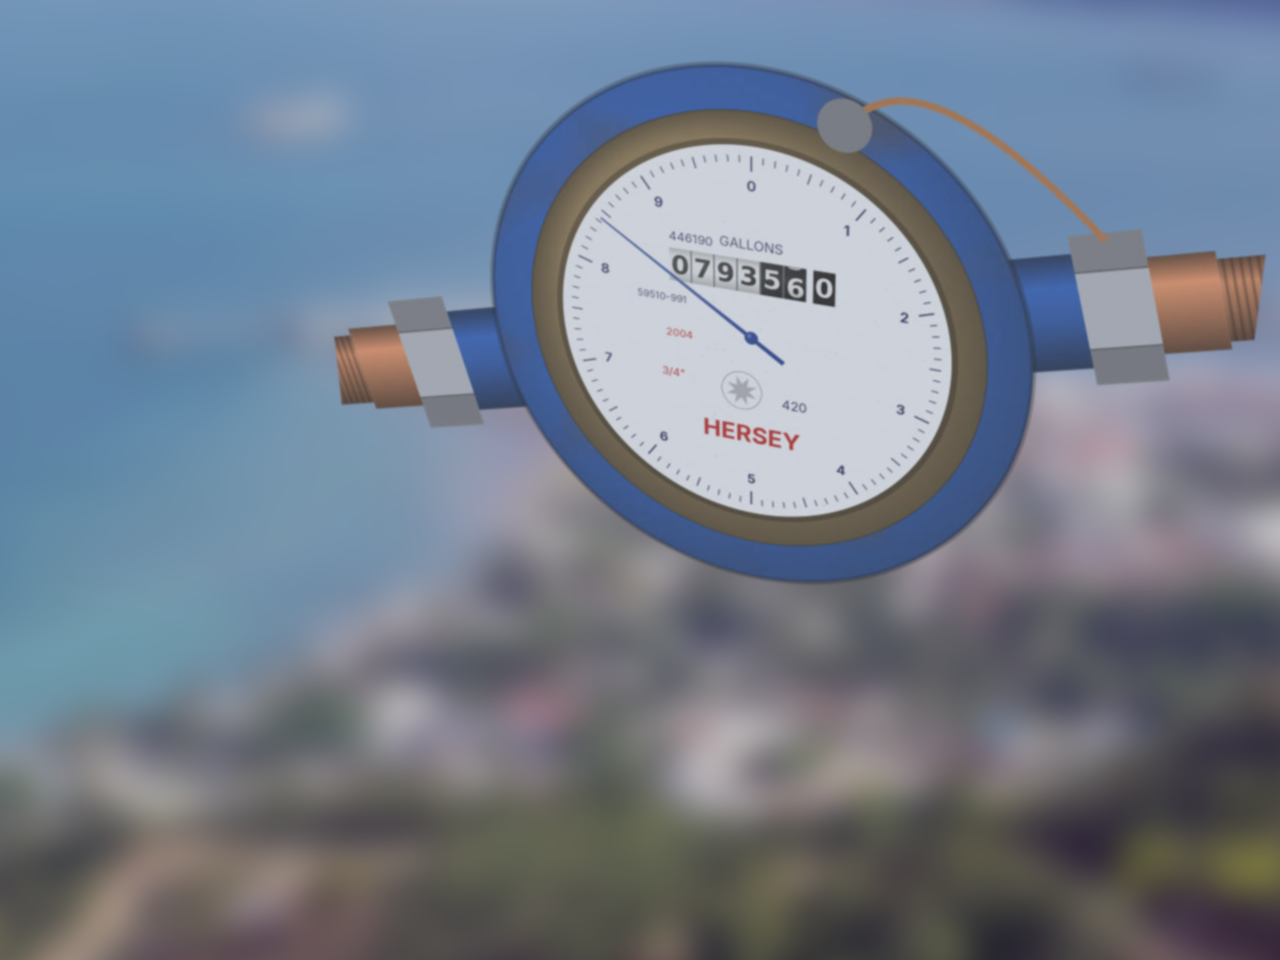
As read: 793558.4 gal
